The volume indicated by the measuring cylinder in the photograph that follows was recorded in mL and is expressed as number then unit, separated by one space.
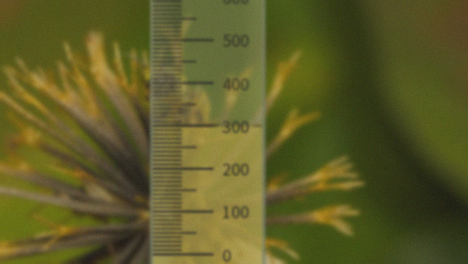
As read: 300 mL
